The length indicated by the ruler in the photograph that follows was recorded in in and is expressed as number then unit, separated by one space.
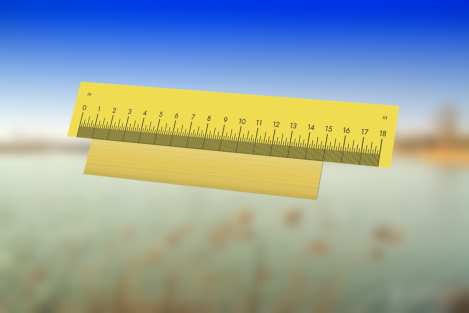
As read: 14 in
